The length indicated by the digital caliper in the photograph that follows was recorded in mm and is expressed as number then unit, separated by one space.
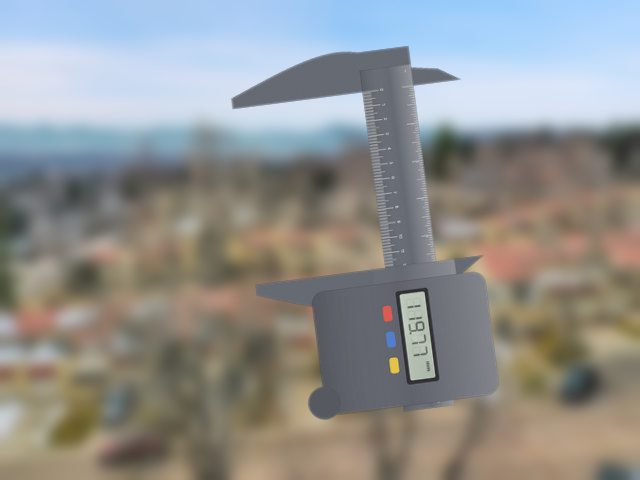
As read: 119.77 mm
